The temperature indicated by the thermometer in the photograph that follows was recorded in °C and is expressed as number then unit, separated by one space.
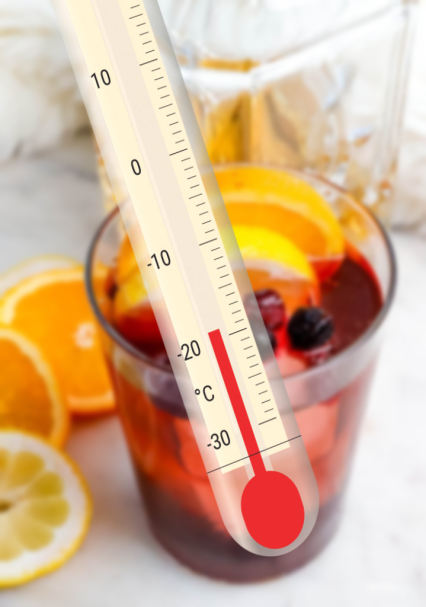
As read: -19 °C
